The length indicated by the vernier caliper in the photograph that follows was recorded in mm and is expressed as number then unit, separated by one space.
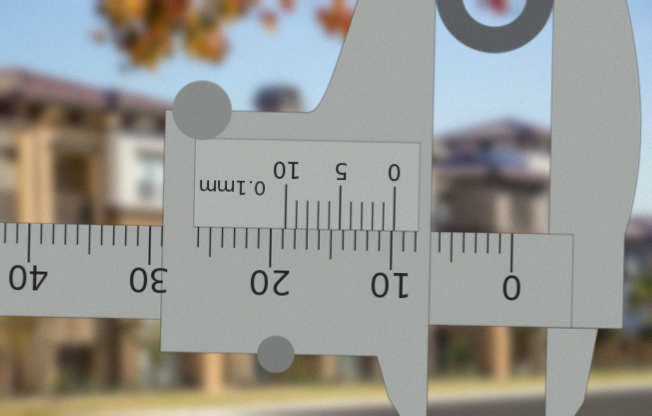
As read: 9.8 mm
